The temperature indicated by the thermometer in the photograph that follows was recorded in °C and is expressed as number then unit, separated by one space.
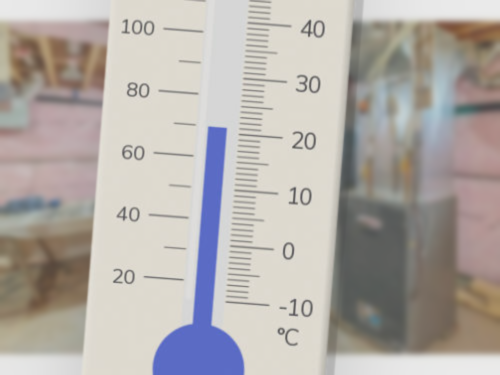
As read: 21 °C
